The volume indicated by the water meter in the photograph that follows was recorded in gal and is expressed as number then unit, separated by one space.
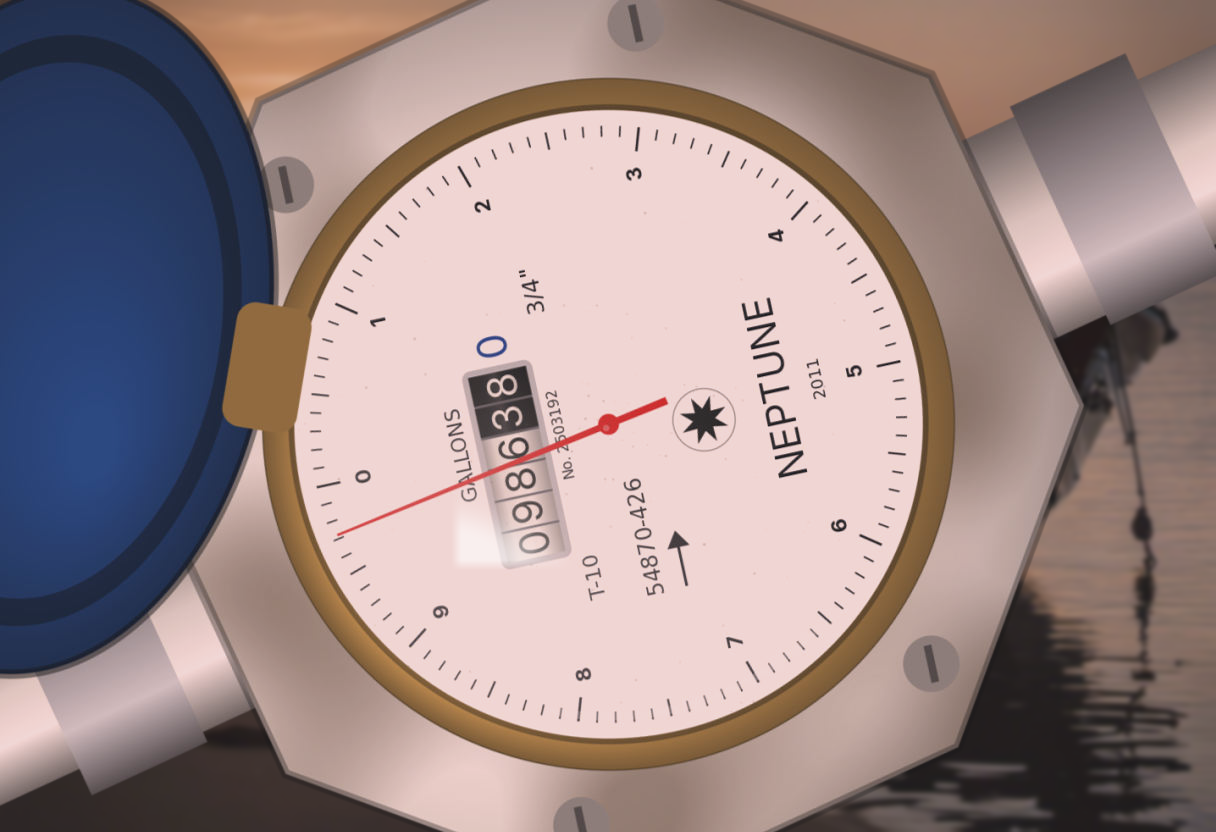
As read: 986379.7 gal
